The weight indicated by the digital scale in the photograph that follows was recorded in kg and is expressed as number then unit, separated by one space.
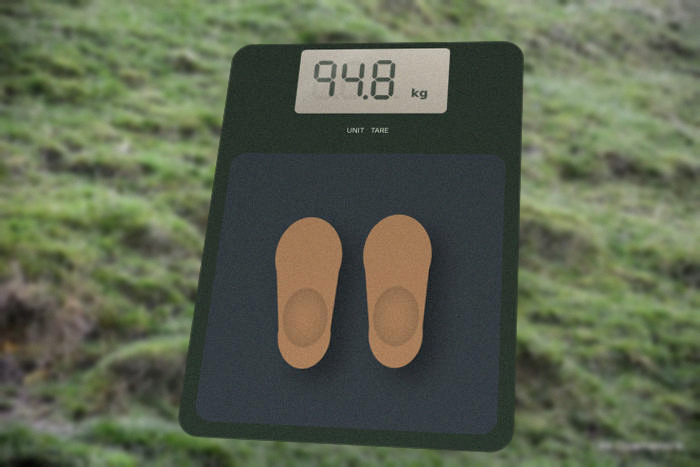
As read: 94.8 kg
